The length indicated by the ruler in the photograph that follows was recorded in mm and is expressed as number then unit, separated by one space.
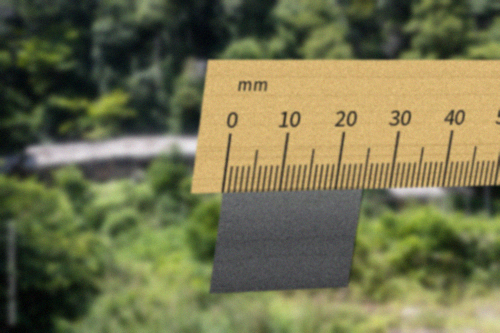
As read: 25 mm
